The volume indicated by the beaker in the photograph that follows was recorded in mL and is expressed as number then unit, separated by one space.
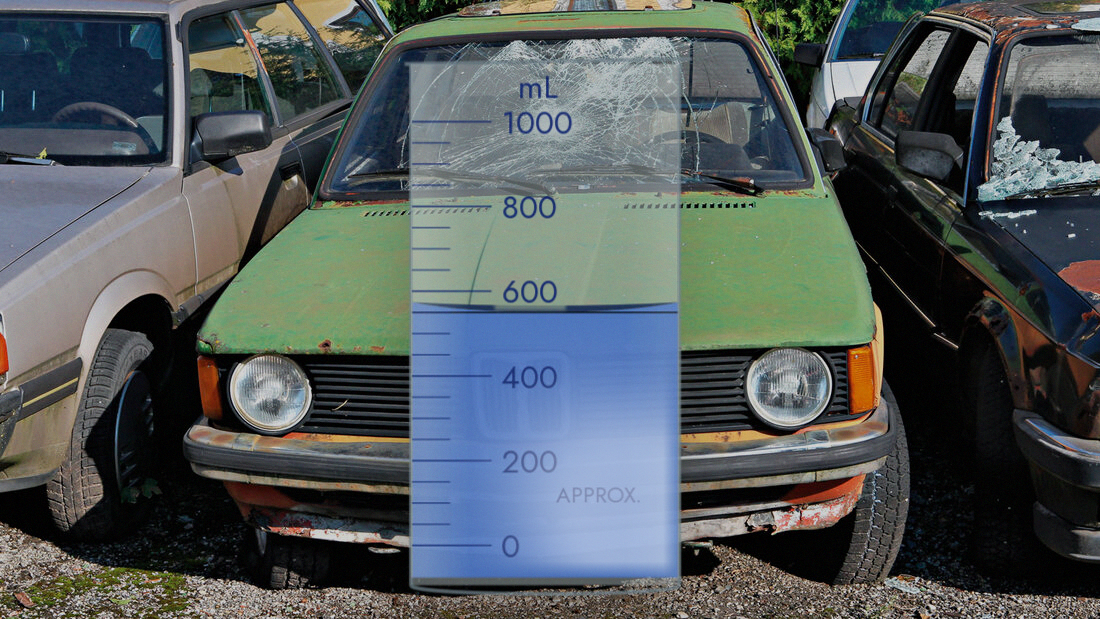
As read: 550 mL
